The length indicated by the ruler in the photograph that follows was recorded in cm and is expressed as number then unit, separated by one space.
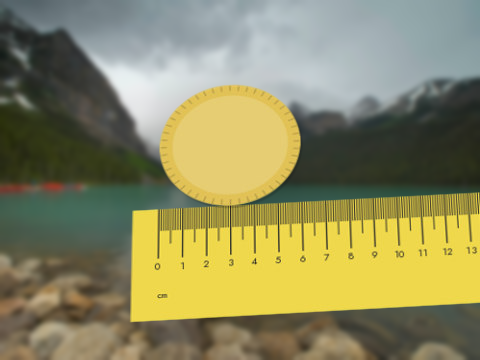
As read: 6 cm
